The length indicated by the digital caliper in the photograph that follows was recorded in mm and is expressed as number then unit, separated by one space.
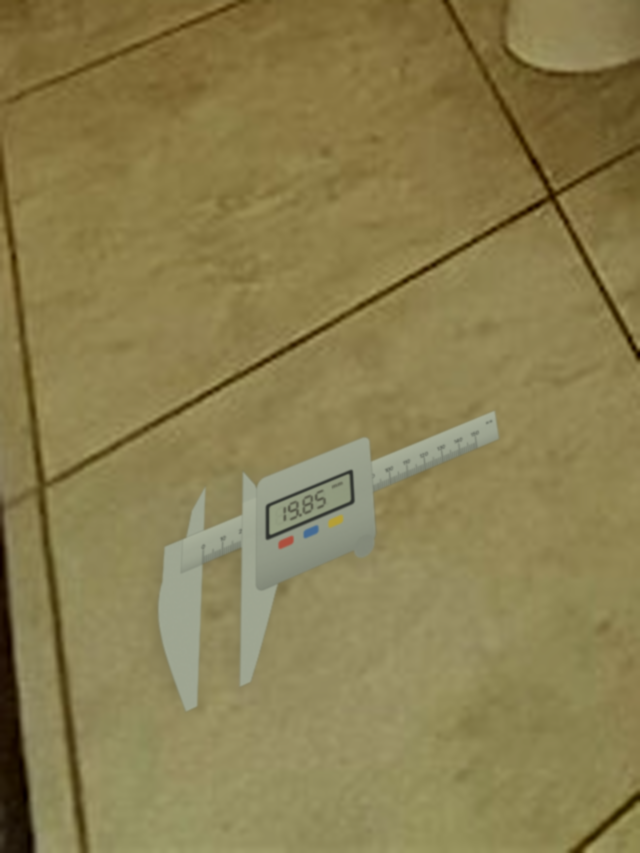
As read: 19.85 mm
